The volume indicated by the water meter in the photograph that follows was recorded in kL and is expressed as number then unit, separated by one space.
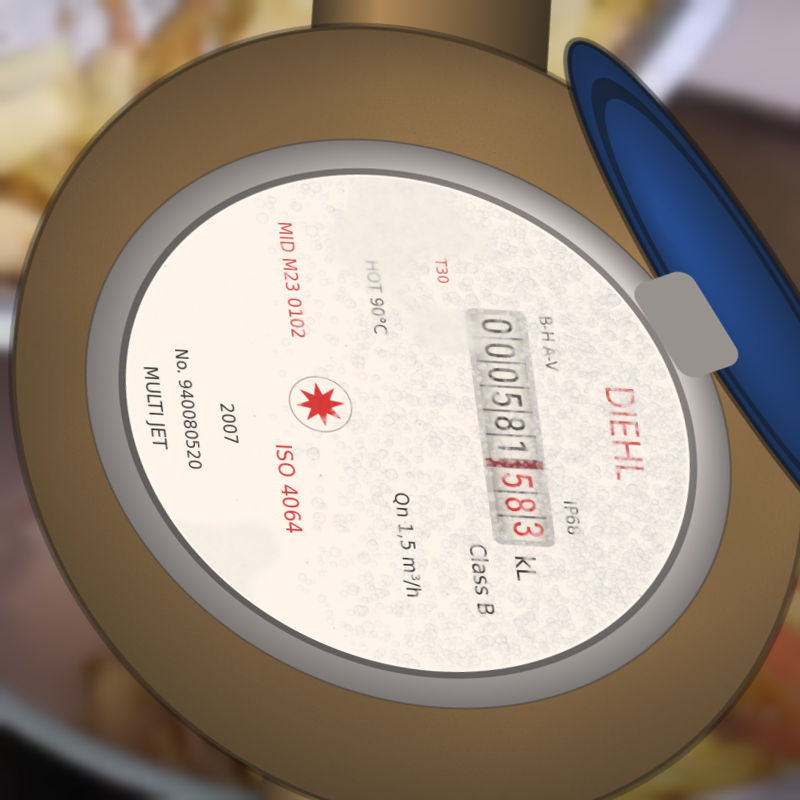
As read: 581.583 kL
